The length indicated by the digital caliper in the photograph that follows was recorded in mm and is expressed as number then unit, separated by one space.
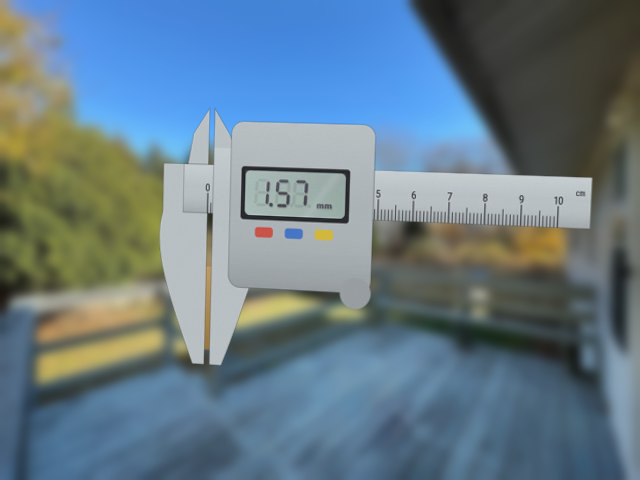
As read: 1.57 mm
